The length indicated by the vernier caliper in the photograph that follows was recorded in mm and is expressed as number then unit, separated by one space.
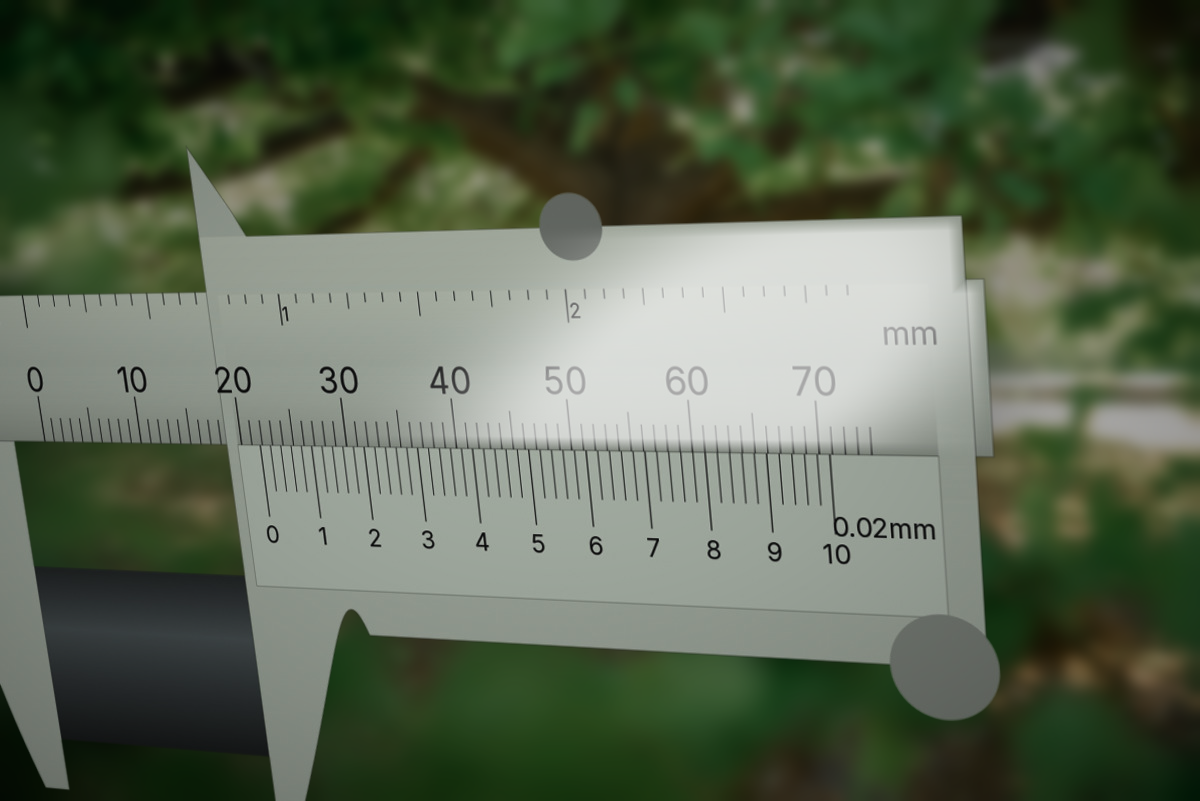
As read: 21.8 mm
